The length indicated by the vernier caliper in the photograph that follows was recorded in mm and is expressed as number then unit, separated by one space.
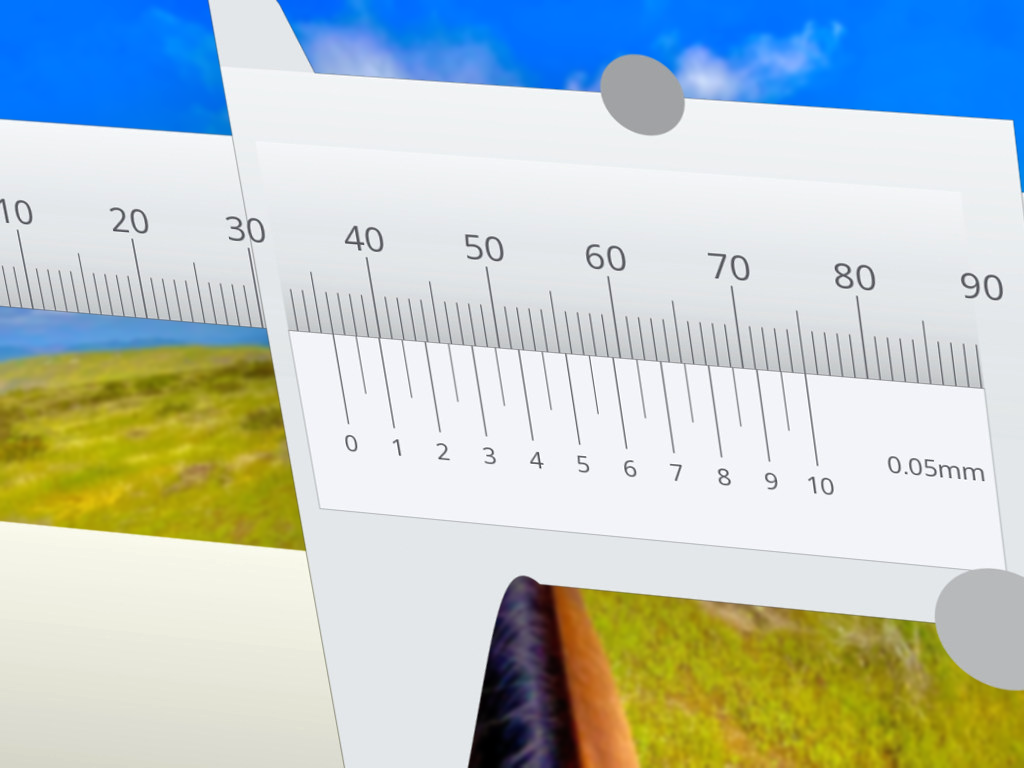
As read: 36.0 mm
